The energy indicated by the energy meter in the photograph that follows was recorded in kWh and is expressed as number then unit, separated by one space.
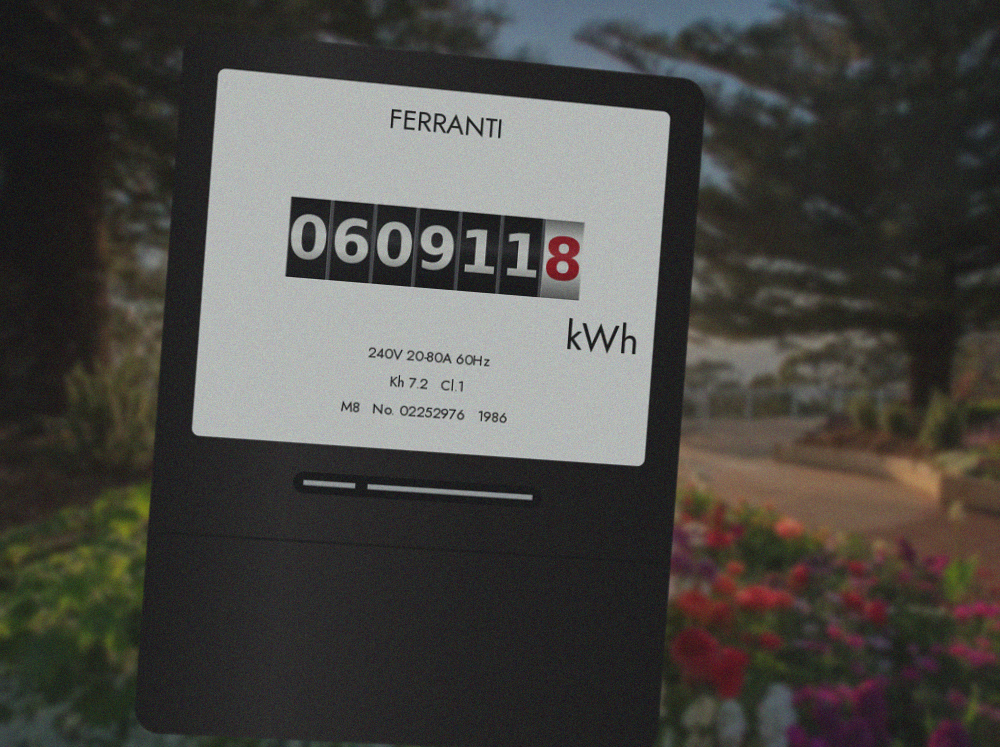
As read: 60911.8 kWh
